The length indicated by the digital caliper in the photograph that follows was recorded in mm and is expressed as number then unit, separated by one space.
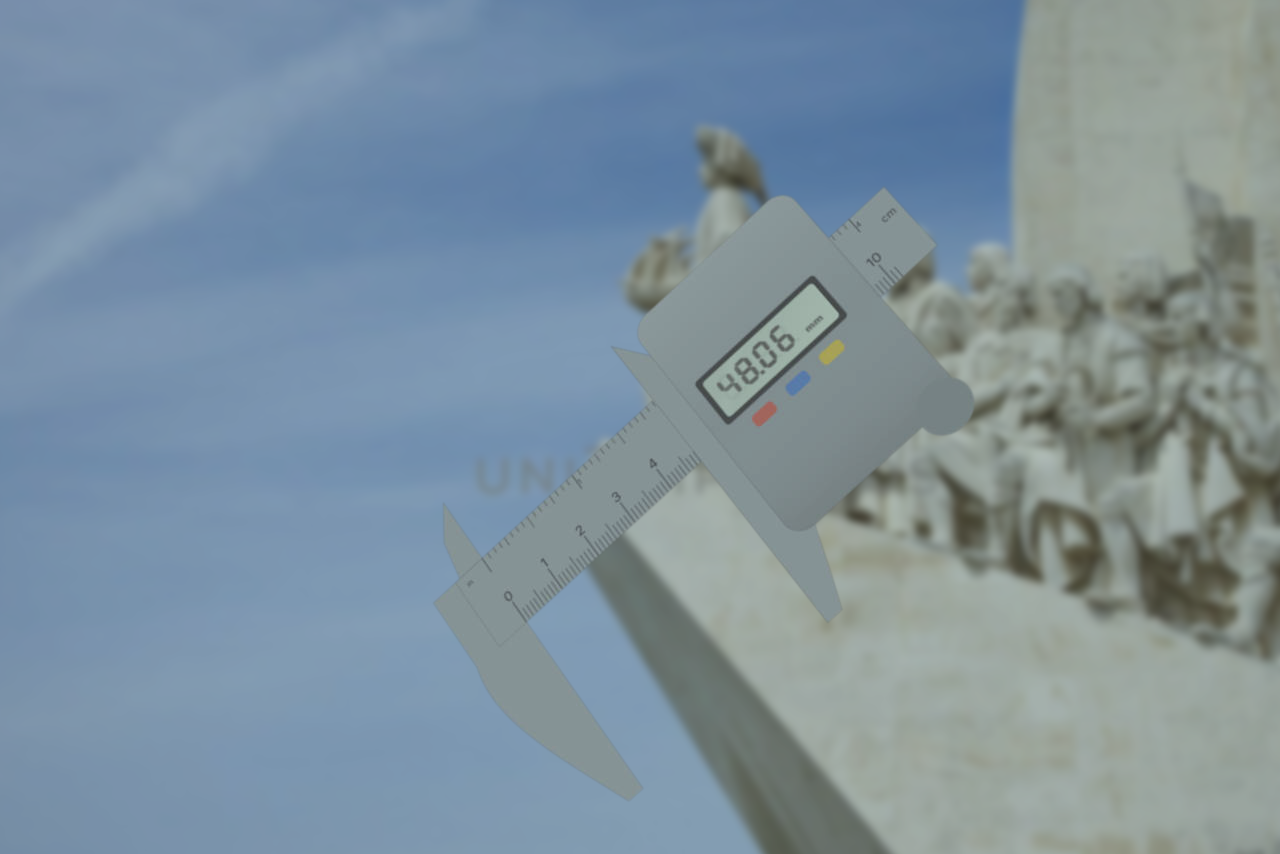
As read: 48.06 mm
